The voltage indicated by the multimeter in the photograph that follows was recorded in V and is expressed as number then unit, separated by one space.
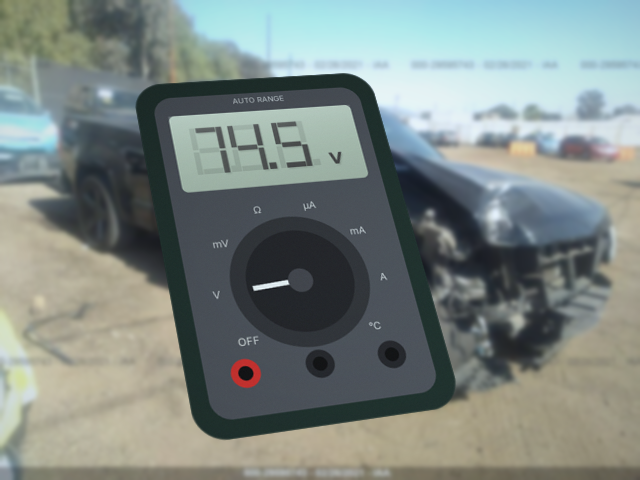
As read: 74.5 V
